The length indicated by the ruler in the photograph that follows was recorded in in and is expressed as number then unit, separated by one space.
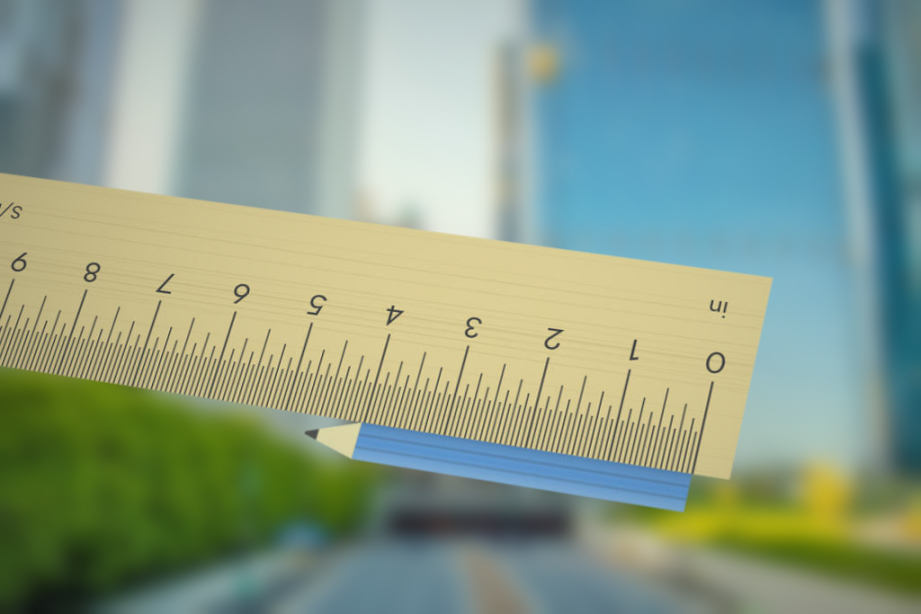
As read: 4.6875 in
